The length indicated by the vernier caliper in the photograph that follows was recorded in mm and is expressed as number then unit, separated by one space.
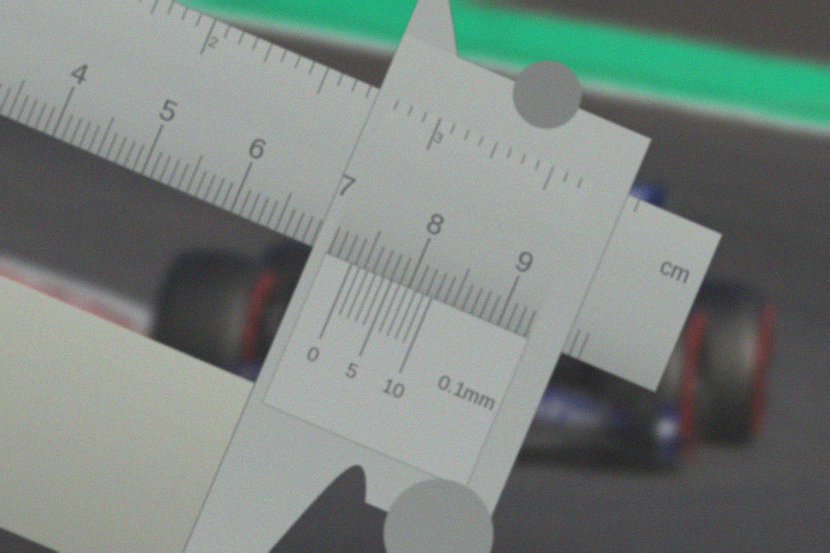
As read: 73.6 mm
